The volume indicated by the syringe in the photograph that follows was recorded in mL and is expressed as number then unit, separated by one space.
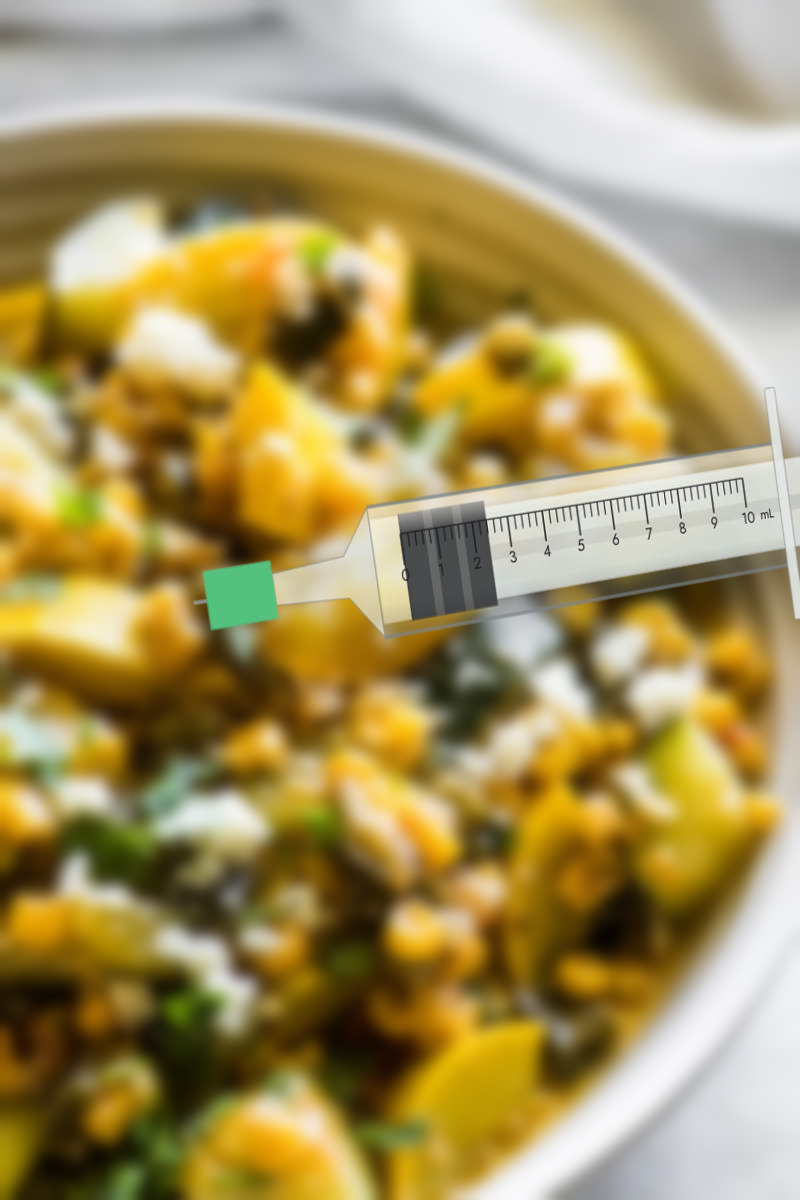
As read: 0 mL
